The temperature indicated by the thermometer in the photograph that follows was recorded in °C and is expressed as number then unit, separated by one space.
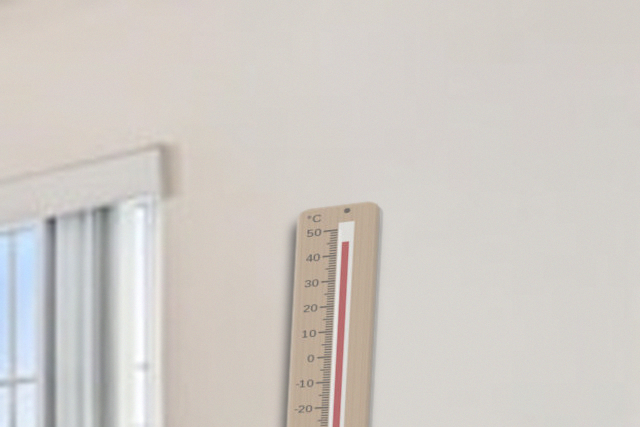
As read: 45 °C
